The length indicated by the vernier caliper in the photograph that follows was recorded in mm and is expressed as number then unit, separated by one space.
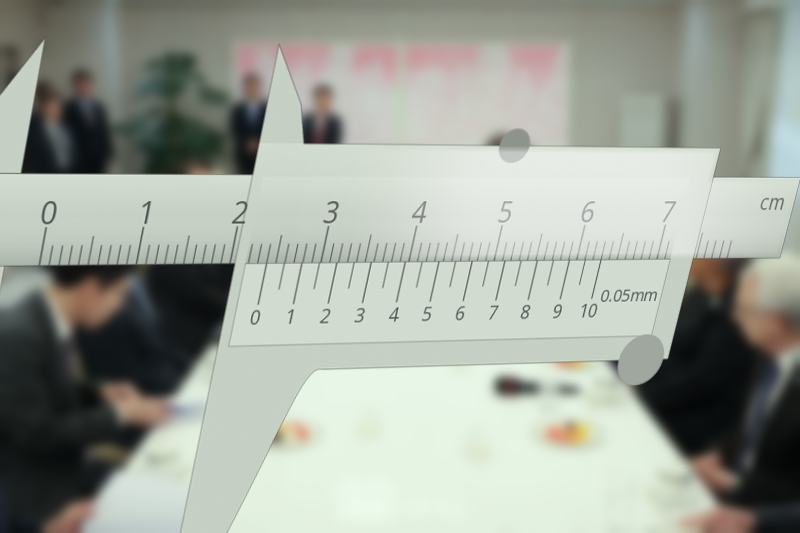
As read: 24.0 mm
